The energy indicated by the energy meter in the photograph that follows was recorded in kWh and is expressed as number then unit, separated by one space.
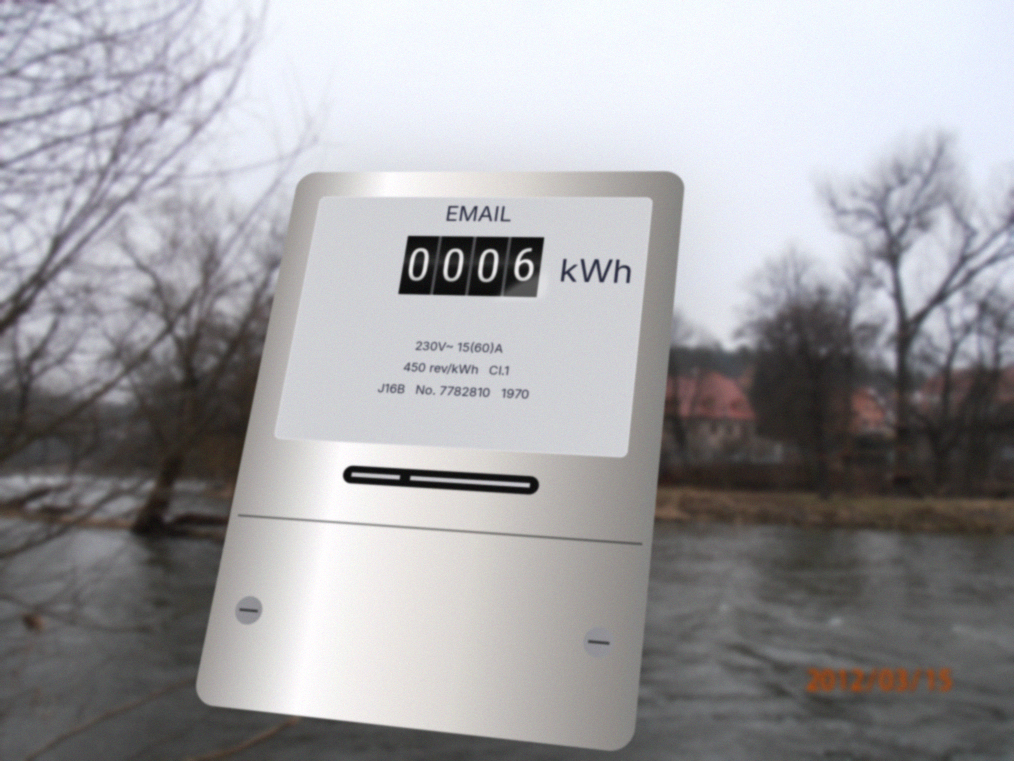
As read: 6 kWh
